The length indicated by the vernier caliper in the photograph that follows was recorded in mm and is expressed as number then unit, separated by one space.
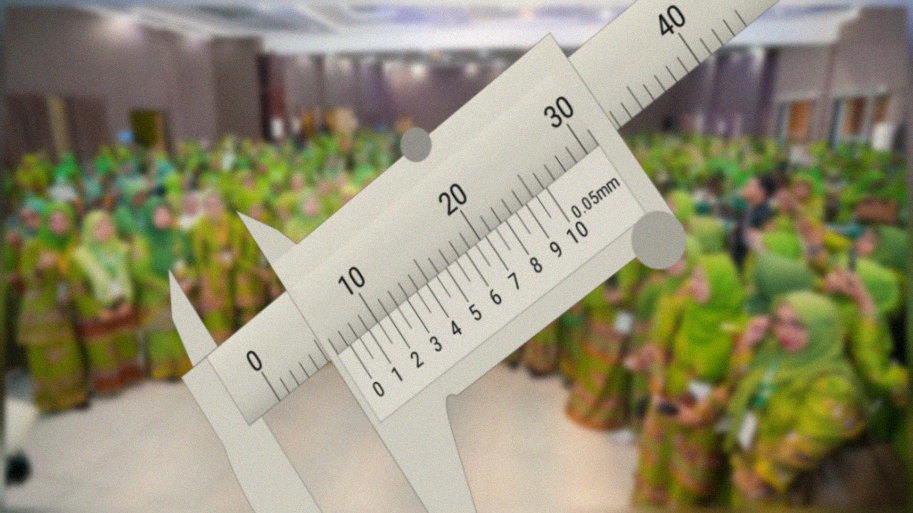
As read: 7.2 mm
